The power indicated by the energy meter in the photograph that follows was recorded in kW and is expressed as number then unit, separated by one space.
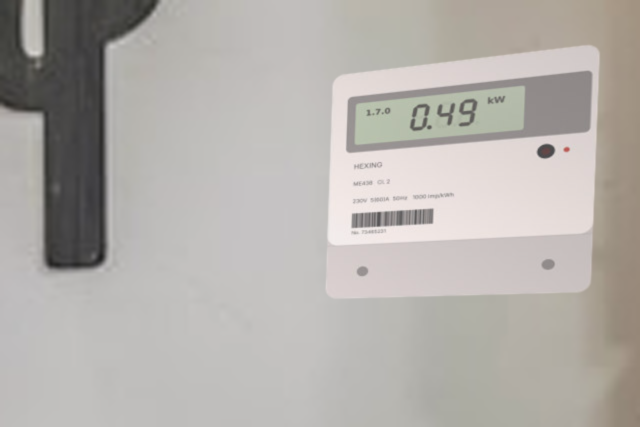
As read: 0.49 kW
